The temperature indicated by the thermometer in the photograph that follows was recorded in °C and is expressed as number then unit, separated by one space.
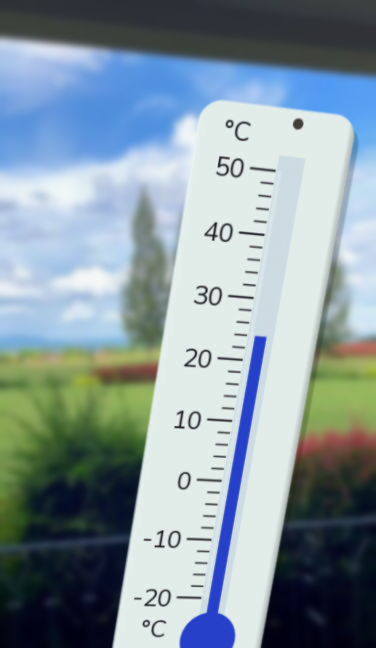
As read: 24 °C
